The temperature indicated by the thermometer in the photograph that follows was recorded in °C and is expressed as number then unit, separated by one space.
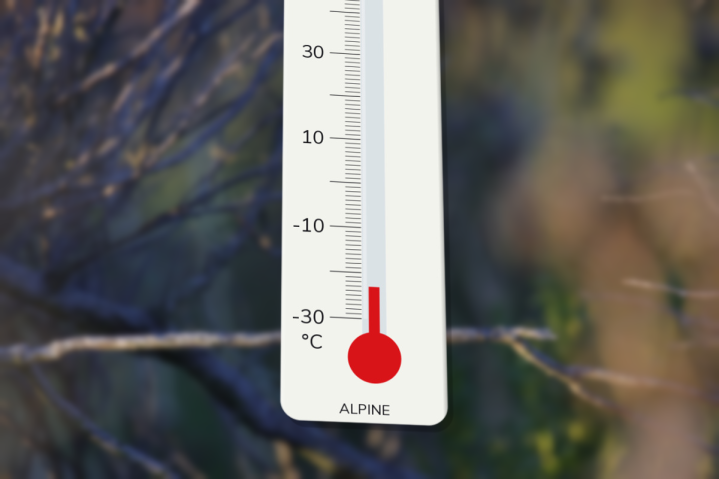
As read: -23 °C
